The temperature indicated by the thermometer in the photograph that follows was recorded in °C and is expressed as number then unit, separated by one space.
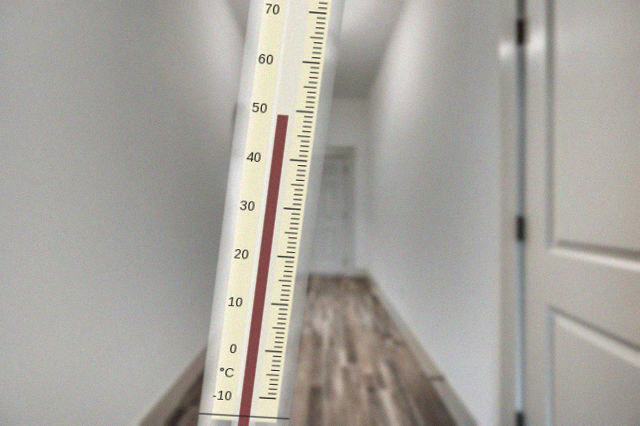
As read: 49 °C
